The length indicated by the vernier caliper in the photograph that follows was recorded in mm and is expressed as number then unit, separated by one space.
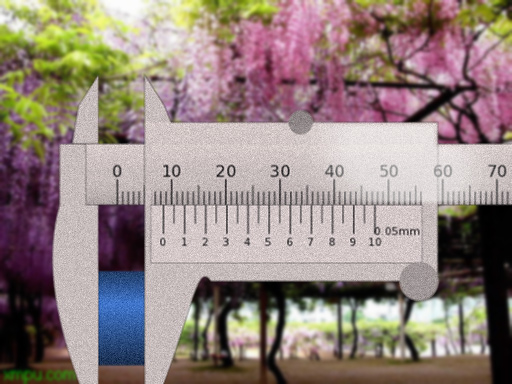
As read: 8.5 mm
